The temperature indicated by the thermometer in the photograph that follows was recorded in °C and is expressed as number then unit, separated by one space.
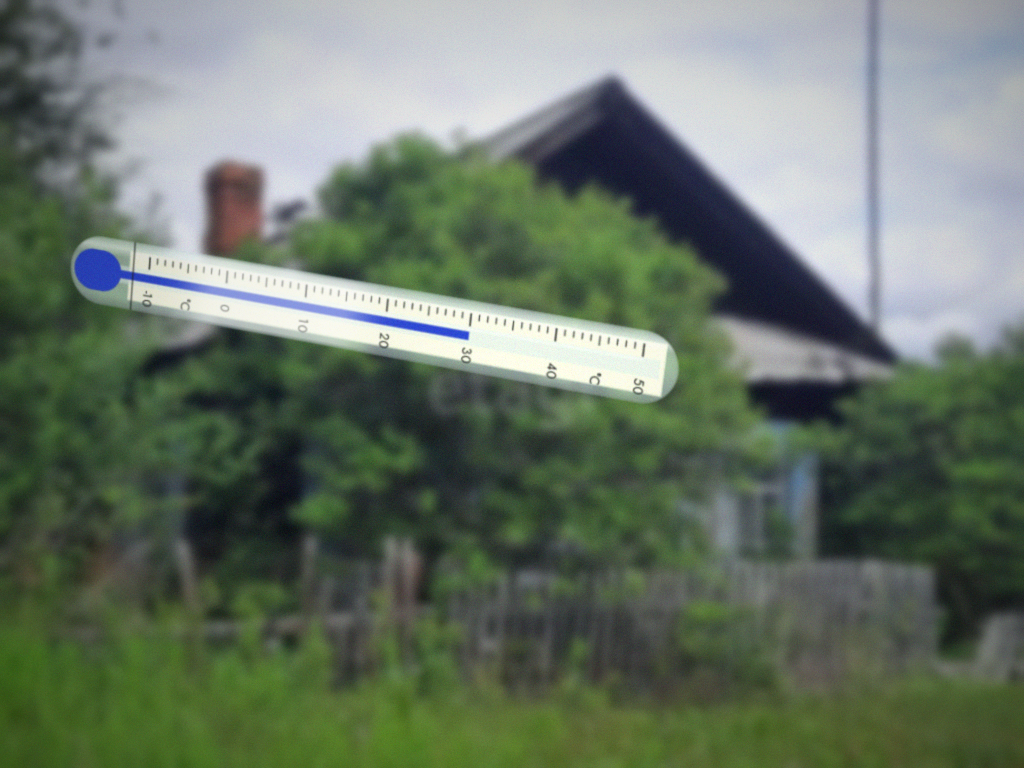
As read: 30 °C
